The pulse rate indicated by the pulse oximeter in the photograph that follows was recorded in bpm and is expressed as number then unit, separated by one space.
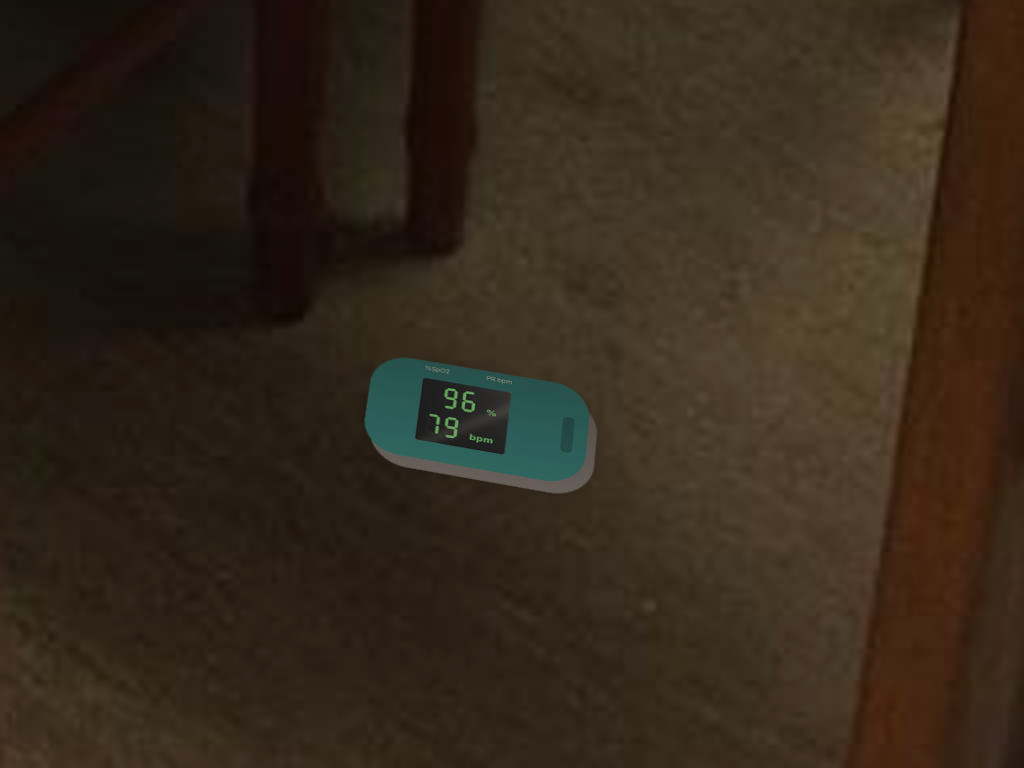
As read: 79 bpm
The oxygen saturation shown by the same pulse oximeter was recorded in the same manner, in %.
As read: 96 %
